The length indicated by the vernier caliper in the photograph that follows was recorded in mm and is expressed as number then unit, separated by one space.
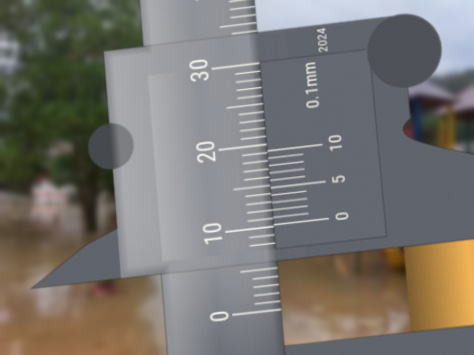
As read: 10.2 mm
